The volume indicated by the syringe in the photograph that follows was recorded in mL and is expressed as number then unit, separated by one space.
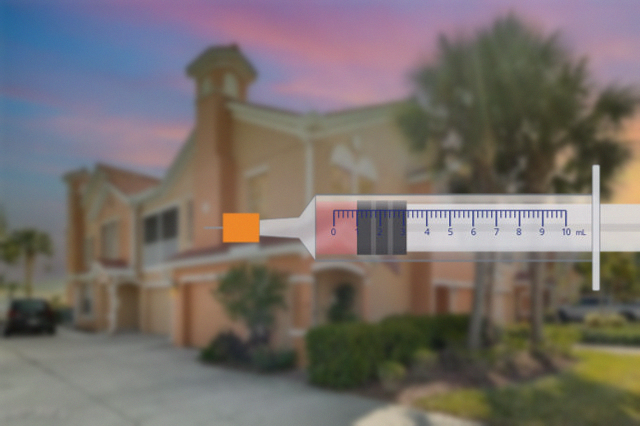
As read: 1 mL
